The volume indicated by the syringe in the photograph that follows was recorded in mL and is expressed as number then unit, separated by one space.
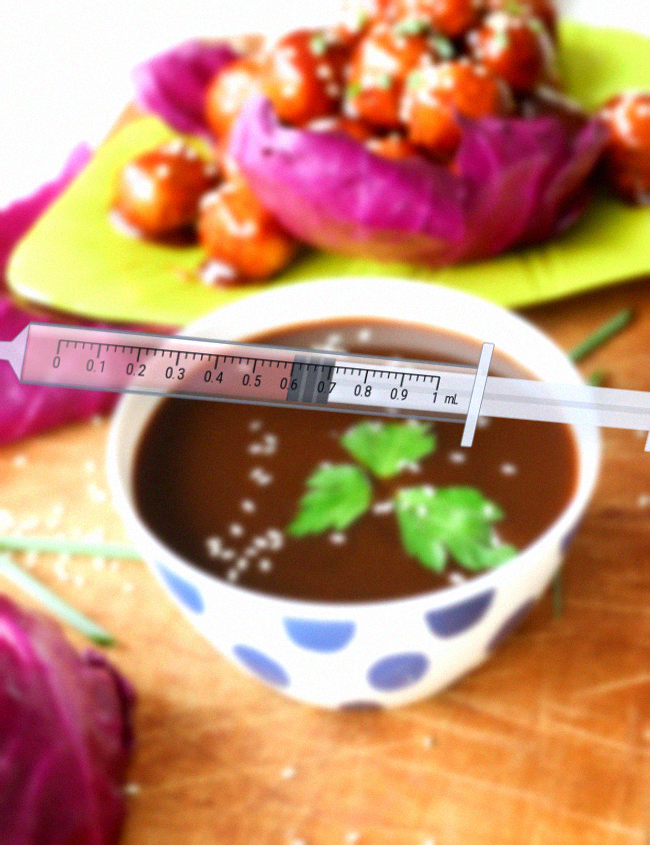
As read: 0.6 mL
